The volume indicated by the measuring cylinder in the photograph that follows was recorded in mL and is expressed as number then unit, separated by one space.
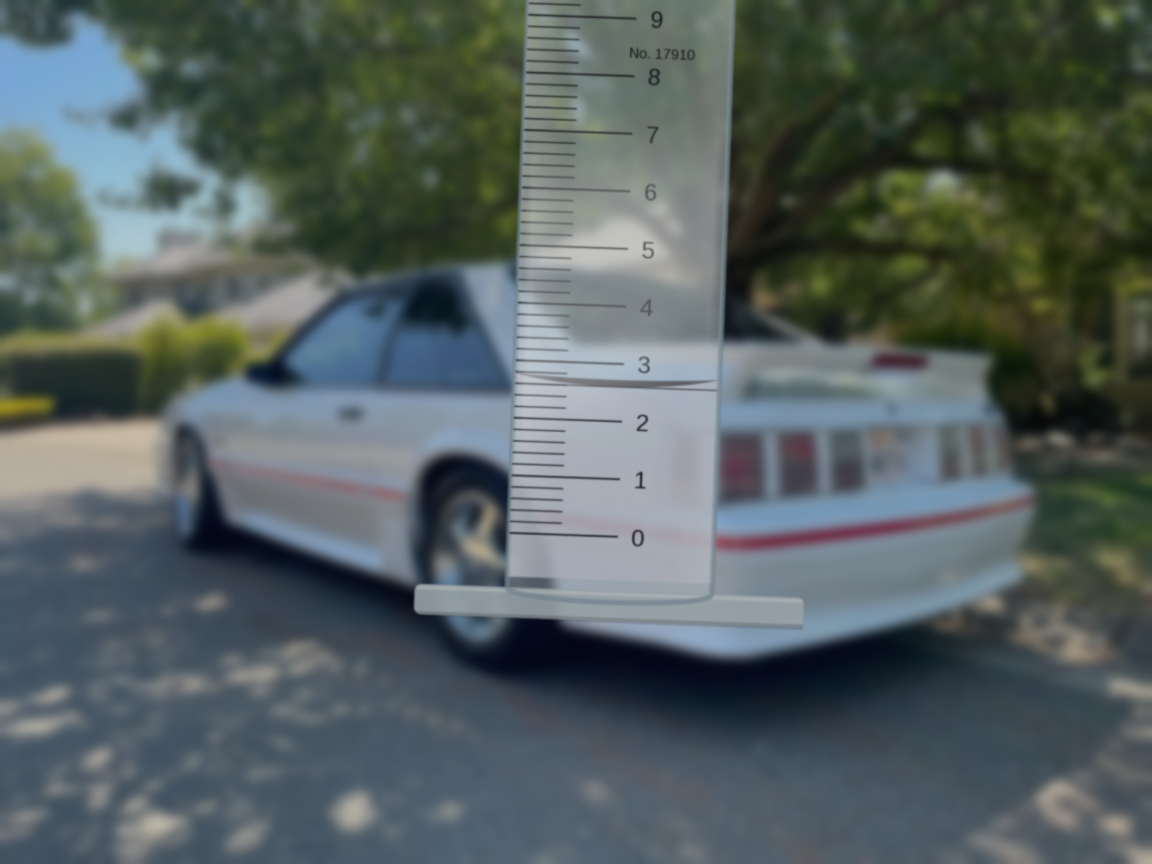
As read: 2.6 mL
